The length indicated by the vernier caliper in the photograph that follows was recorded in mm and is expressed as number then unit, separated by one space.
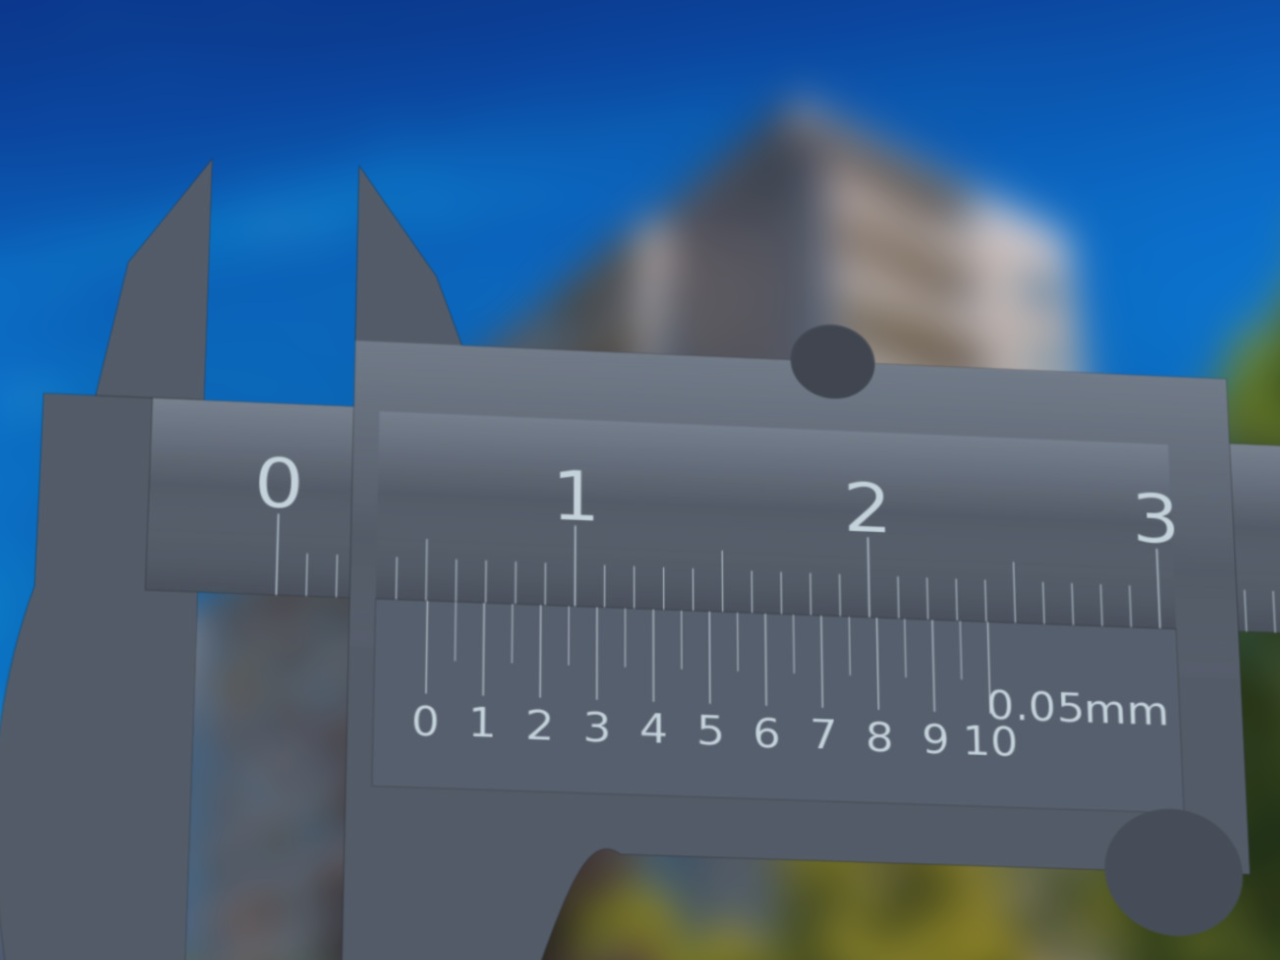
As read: 5.05 mm
